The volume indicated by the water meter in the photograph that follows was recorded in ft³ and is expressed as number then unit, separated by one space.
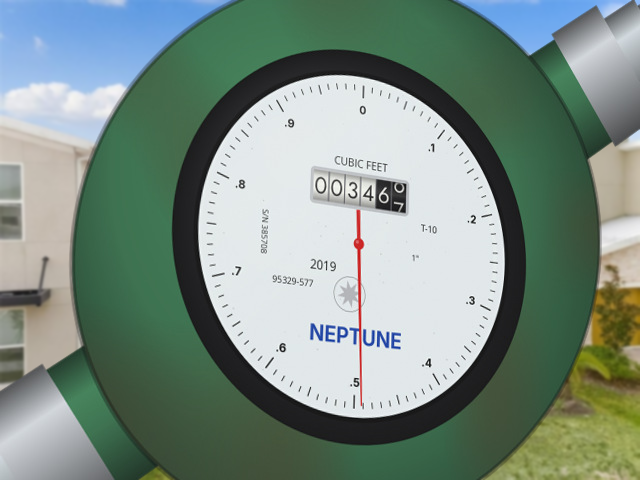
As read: 3466.49 ft³
